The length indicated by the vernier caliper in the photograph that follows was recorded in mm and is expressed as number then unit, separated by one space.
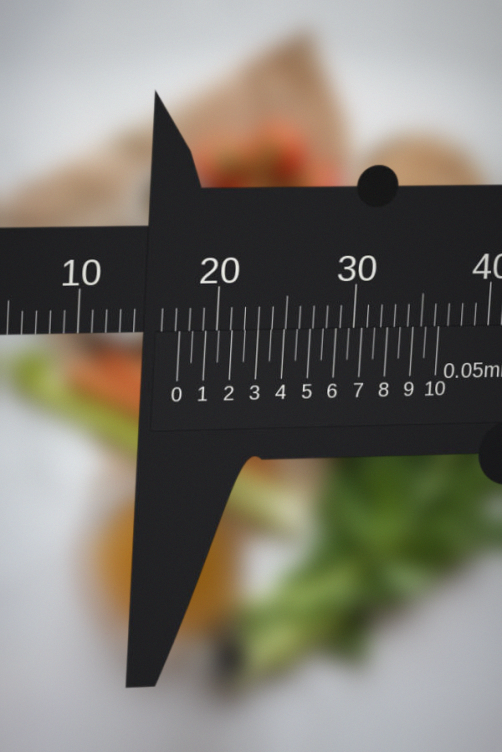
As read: 17.3 mm
